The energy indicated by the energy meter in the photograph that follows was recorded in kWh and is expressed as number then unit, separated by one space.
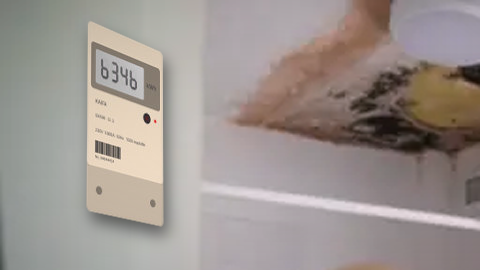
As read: 6346 kWh
